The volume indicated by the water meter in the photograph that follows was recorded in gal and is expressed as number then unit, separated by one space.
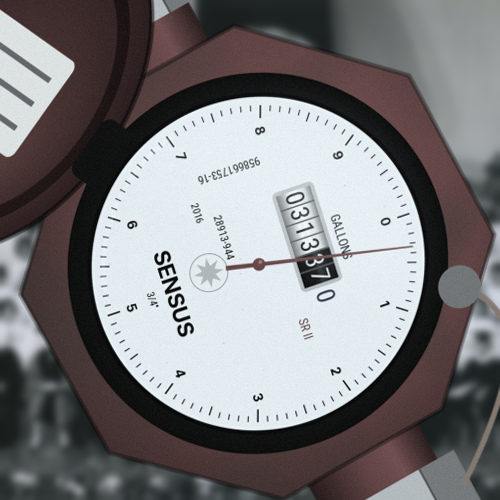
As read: 313370.3 gal
